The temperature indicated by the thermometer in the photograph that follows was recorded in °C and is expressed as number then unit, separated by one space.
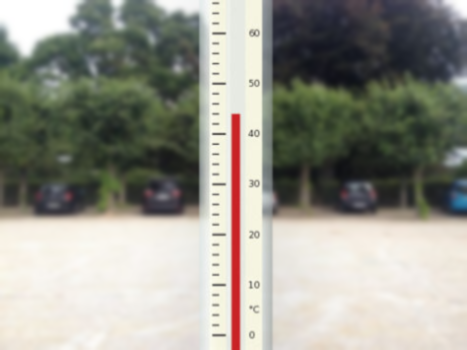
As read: 44 °C
